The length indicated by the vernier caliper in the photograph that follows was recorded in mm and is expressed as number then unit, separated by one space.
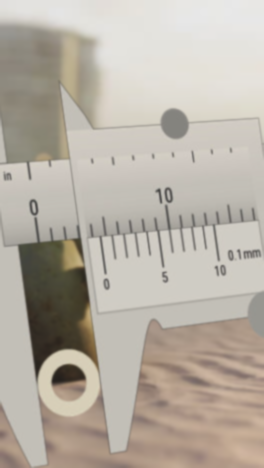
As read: 4.6 mm
